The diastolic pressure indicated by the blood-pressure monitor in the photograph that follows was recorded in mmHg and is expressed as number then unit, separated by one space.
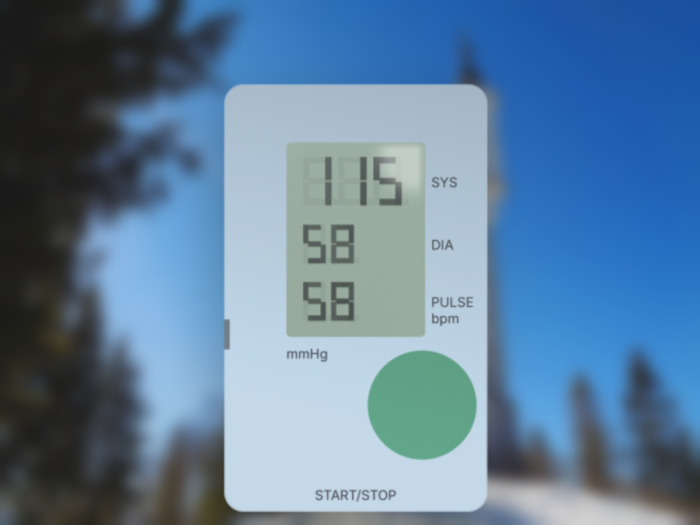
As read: 58 mmHg
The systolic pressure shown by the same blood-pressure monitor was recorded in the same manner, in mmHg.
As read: 115 mmHg
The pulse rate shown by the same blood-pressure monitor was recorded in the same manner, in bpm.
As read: 58 bpm
